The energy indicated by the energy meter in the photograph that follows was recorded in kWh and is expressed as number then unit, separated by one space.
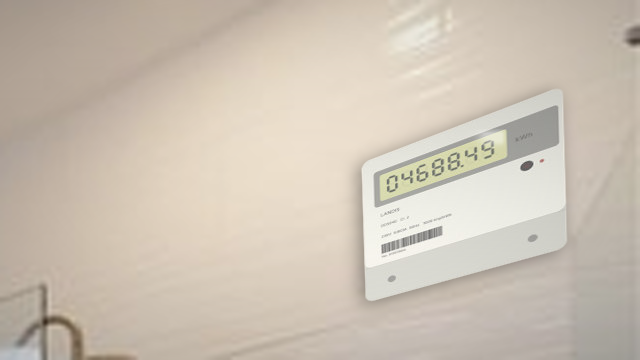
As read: 4688.49 kWh
